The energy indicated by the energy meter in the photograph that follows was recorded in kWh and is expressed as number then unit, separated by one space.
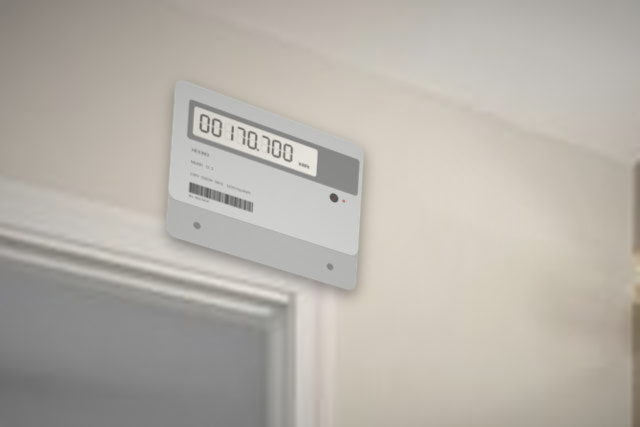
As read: 170.700 kWh
